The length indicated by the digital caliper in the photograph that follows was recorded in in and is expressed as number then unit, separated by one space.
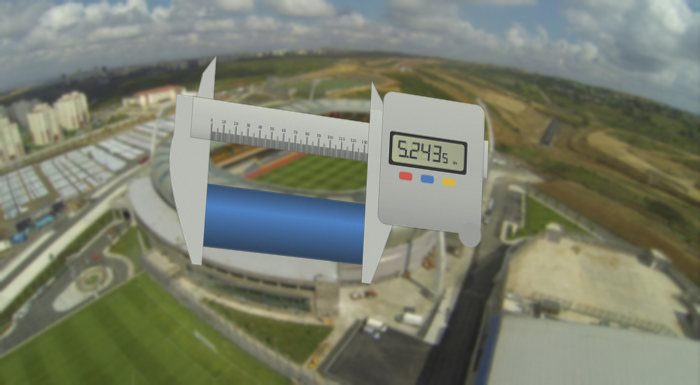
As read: 5.2435 in
